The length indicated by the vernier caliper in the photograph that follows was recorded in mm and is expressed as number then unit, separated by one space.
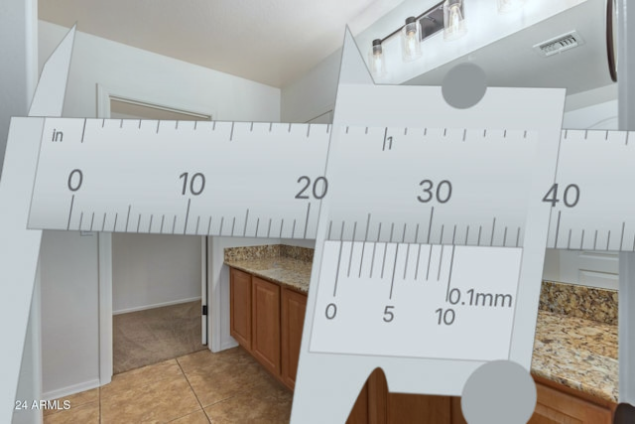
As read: 23.1 mm
